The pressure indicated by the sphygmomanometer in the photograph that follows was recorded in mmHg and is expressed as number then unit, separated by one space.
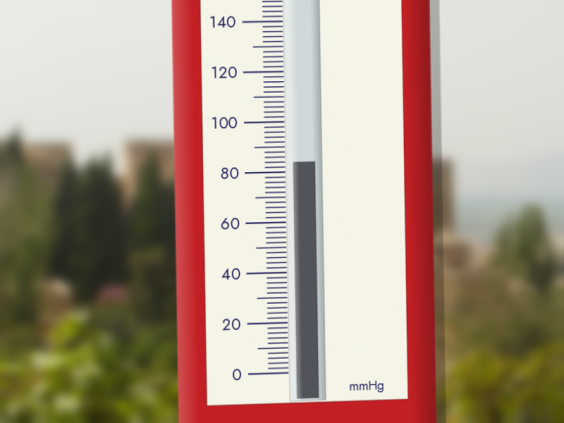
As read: 84 mmHg
